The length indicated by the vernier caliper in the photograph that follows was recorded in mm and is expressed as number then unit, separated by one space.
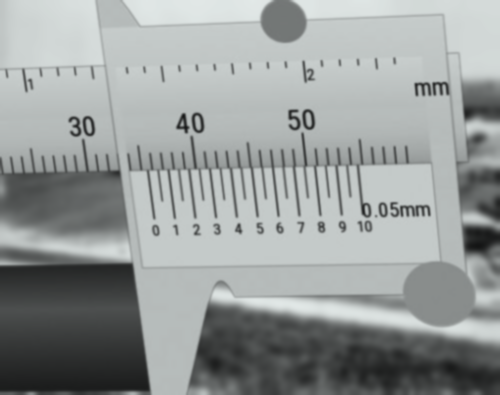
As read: 35.6 mm
